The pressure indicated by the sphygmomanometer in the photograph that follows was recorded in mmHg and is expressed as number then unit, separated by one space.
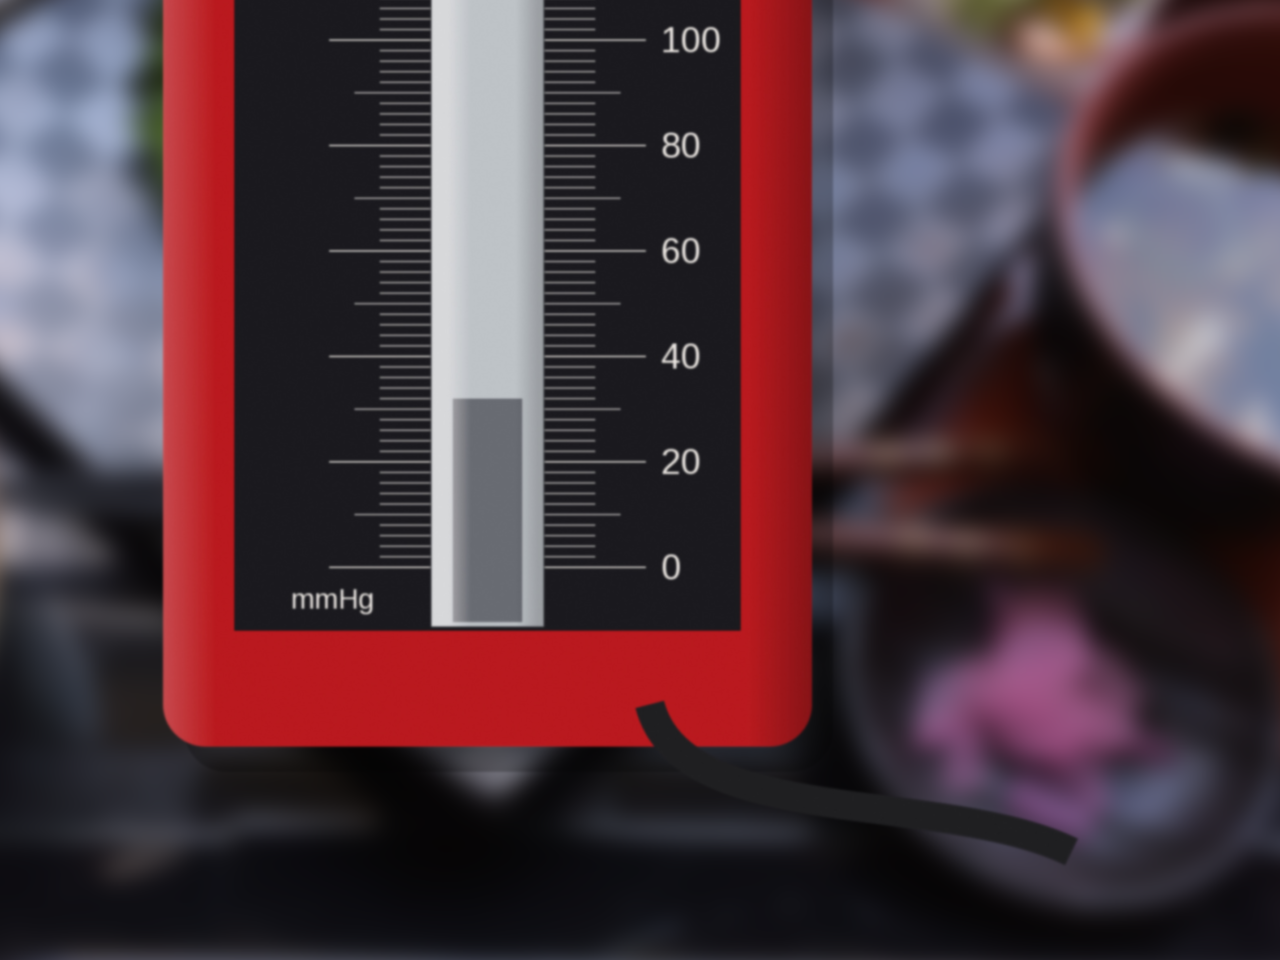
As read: 32 mmHg
